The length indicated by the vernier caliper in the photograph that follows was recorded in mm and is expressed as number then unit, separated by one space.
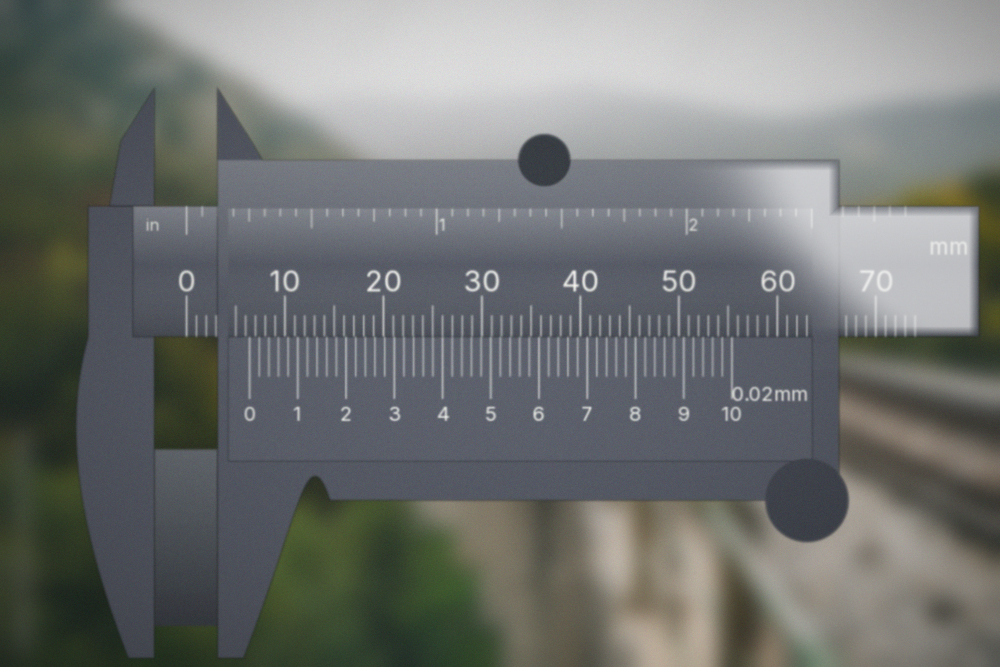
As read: 6.4 mm
